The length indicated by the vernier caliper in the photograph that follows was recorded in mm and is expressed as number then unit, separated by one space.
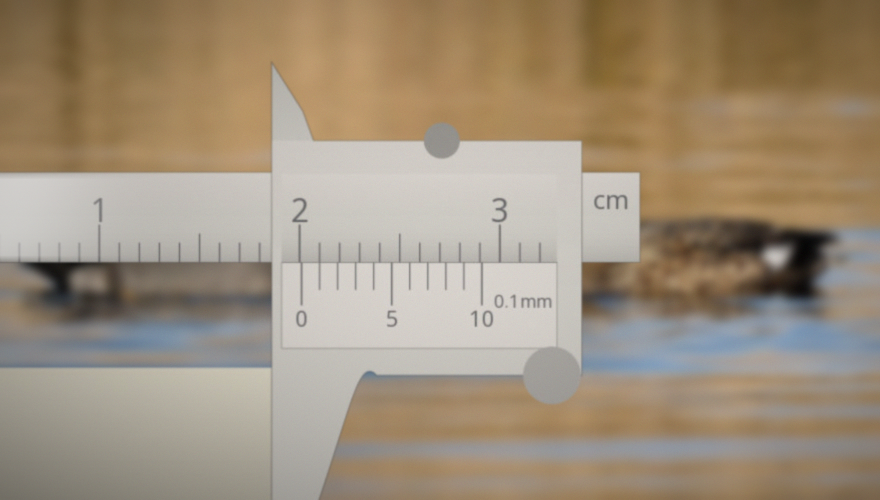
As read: 20.1 mm
